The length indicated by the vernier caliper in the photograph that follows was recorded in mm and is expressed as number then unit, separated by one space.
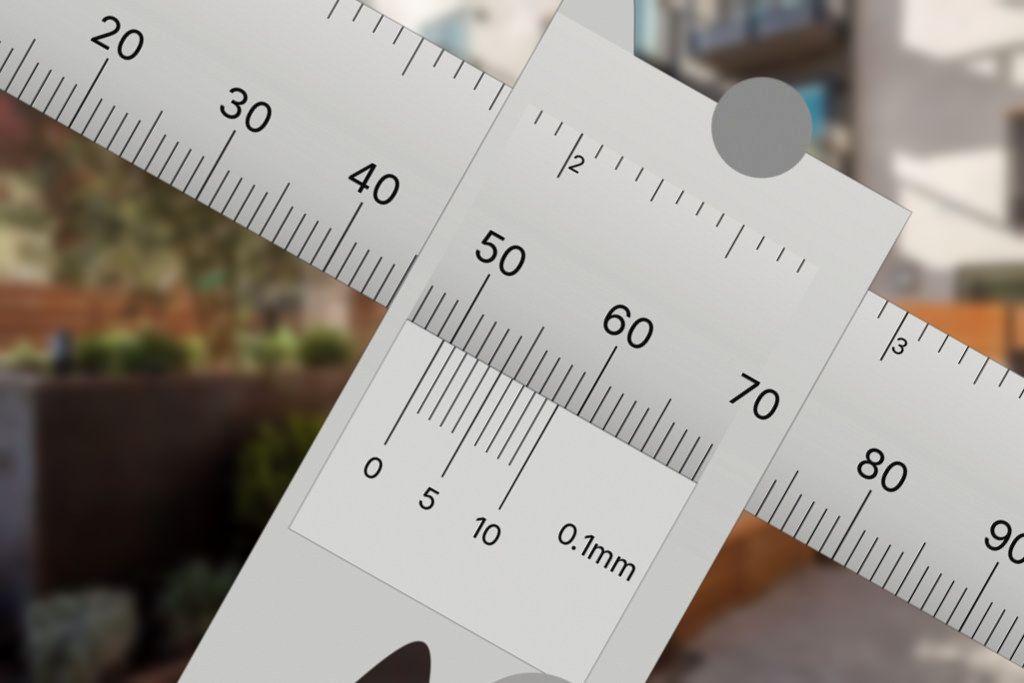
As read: 49.5 mm
